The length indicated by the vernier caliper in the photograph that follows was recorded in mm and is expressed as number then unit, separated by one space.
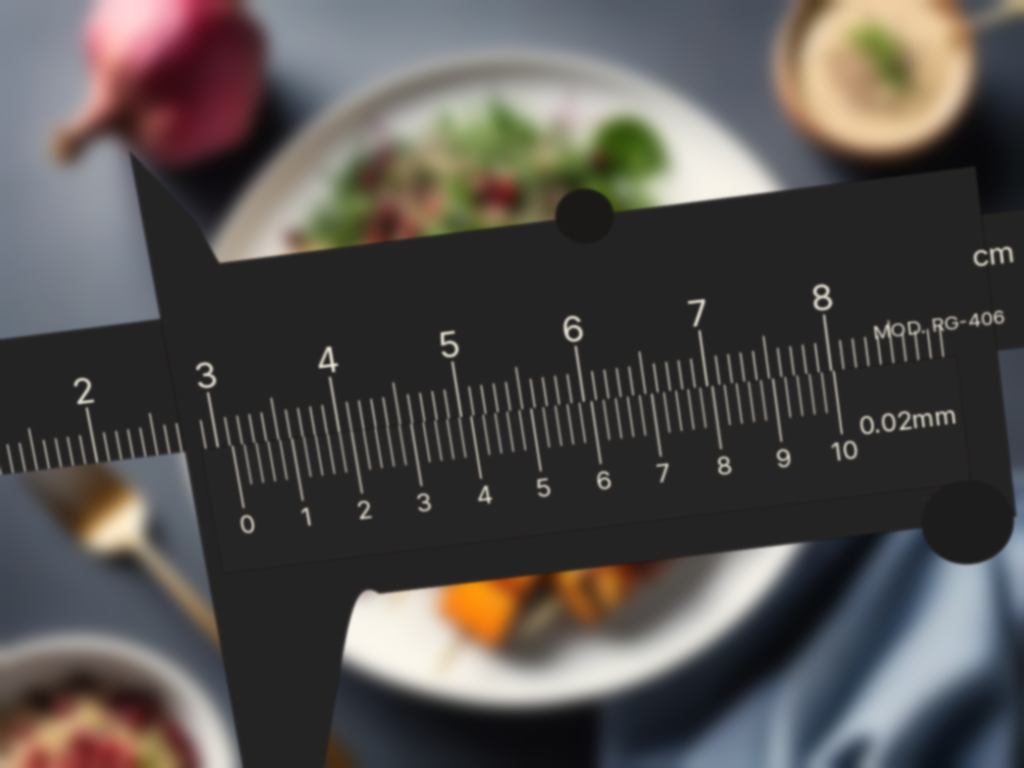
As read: 31.2 mm
